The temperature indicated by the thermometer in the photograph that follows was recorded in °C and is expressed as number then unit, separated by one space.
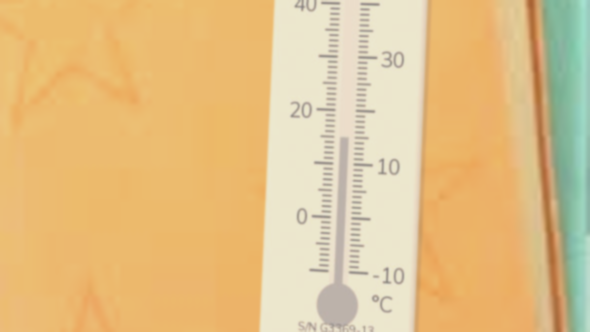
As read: 15 °C
